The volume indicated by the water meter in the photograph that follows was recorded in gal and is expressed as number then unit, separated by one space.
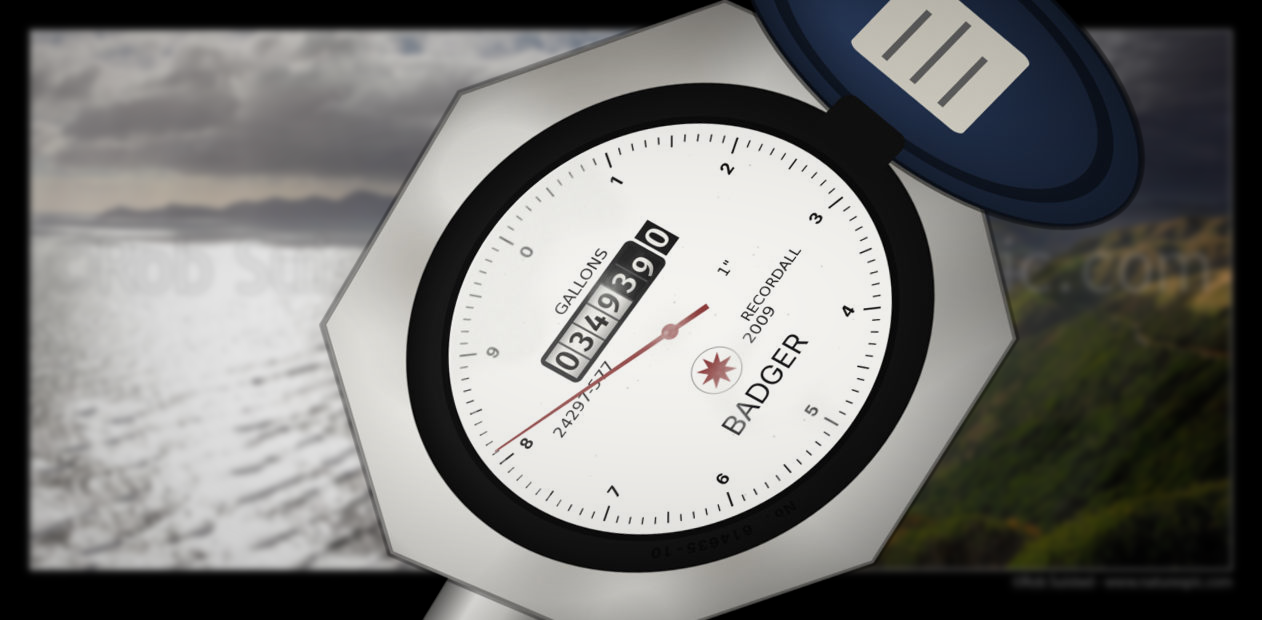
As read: 349388.1 gal
